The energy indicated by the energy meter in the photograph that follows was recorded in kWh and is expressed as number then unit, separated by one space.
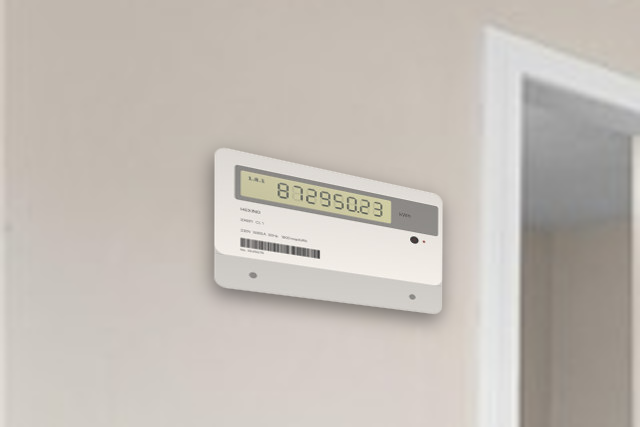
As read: 872950.23 kWh
